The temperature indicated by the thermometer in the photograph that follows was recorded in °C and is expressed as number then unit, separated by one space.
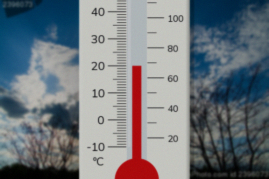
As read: 20 °C
